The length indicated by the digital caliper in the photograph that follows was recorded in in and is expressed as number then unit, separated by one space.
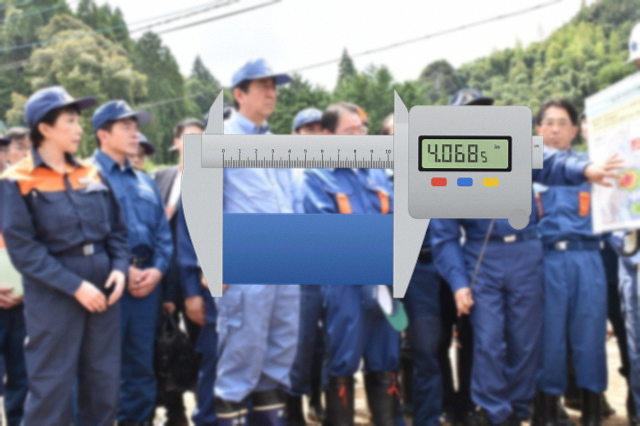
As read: 4.0685 in
